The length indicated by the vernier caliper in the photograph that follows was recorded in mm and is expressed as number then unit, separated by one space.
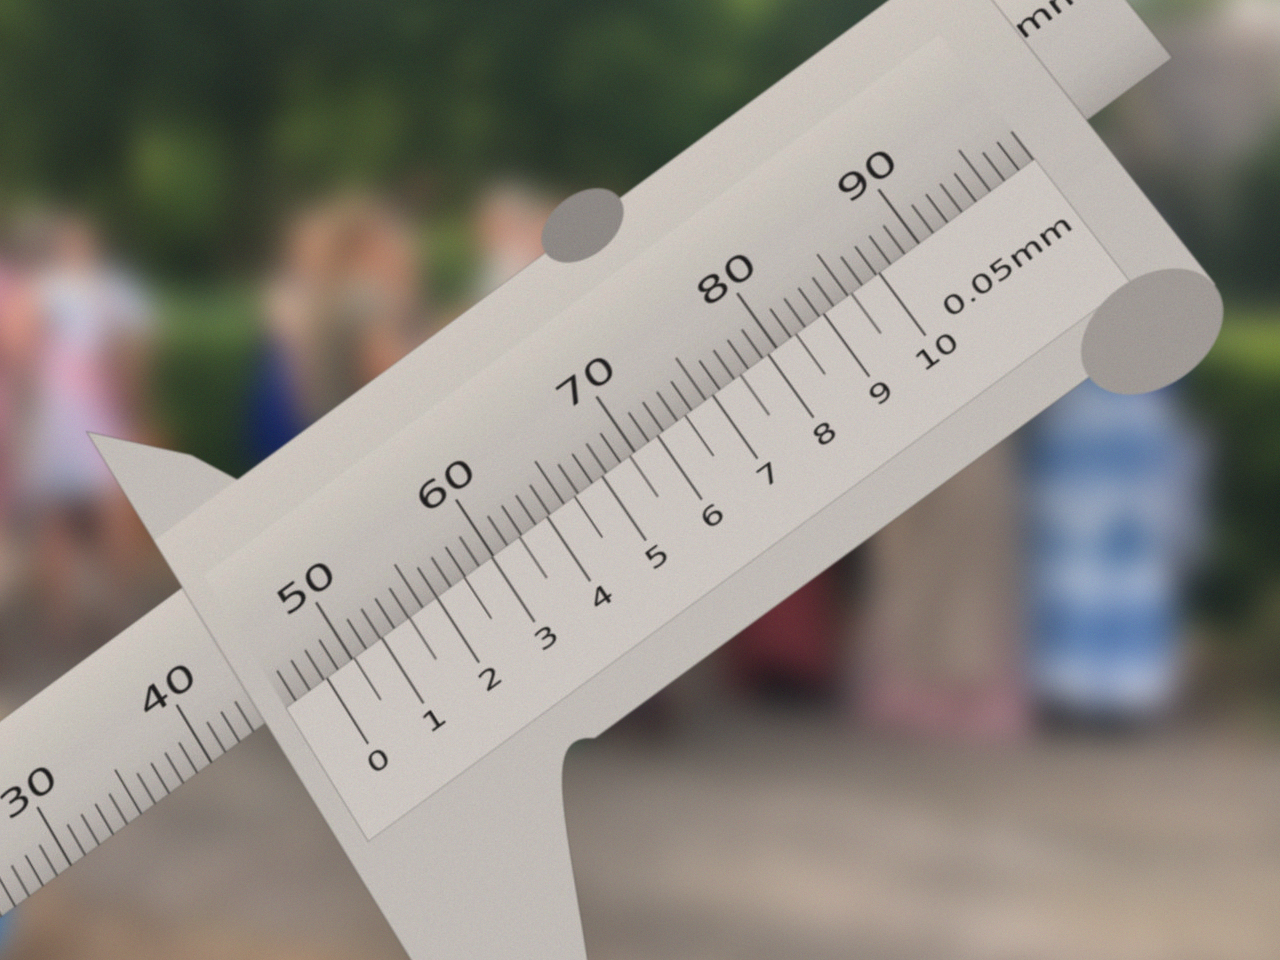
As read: 48.2 mm
